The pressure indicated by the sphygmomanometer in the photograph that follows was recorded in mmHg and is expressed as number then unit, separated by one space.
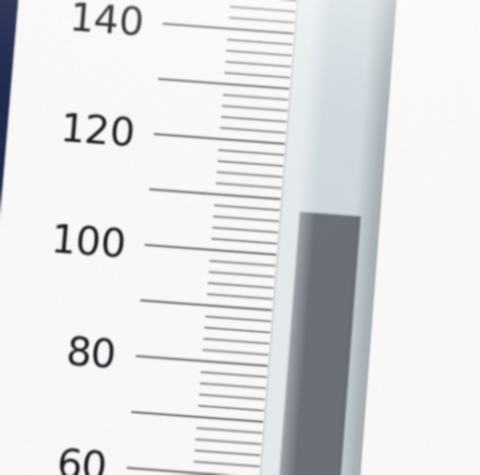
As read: 108 mmHg
